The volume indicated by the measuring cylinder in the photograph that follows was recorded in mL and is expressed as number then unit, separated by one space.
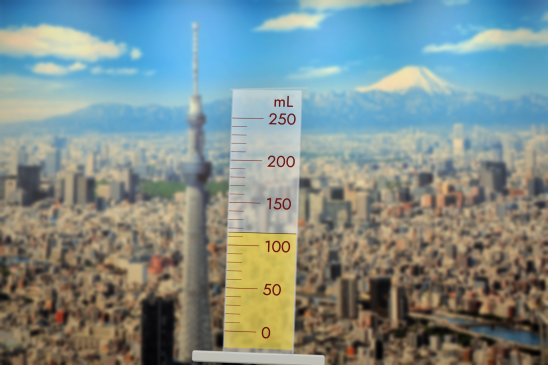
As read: 115 mL
